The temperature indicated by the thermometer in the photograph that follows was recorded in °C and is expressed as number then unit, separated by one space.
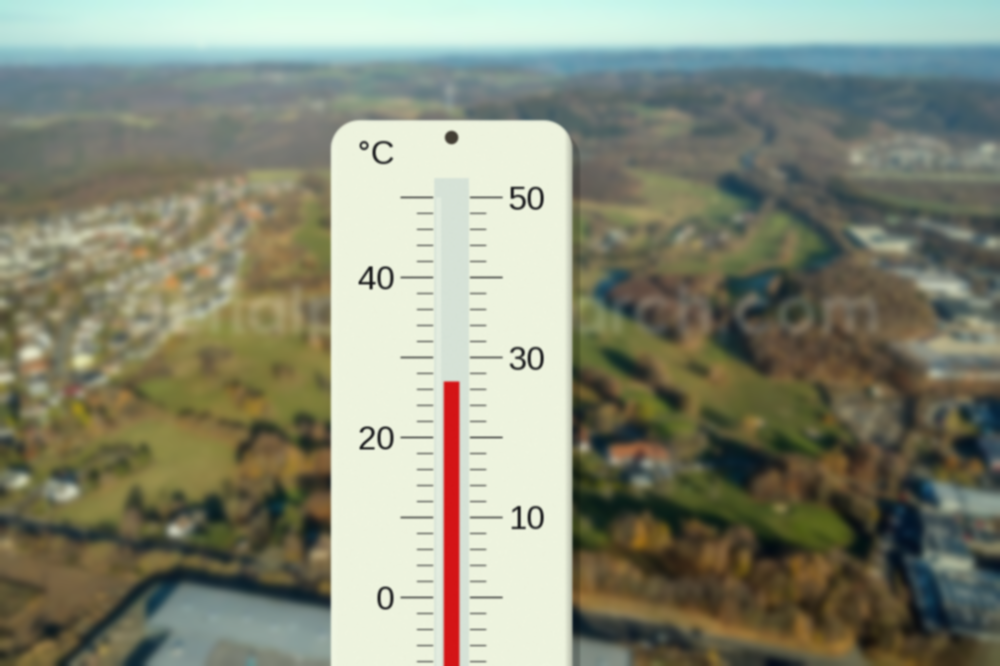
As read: 27 °C
